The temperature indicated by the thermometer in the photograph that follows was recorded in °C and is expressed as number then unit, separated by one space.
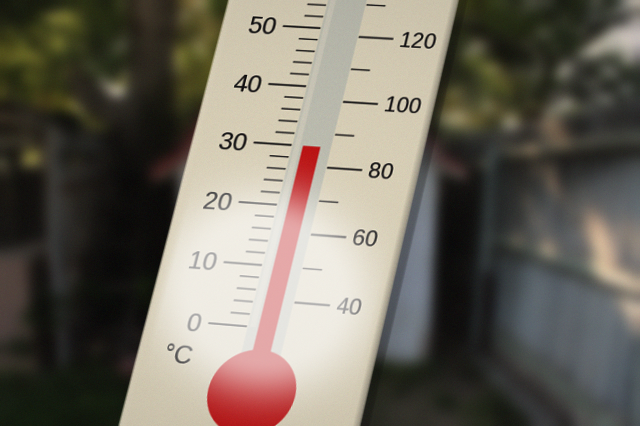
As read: 30 °C
